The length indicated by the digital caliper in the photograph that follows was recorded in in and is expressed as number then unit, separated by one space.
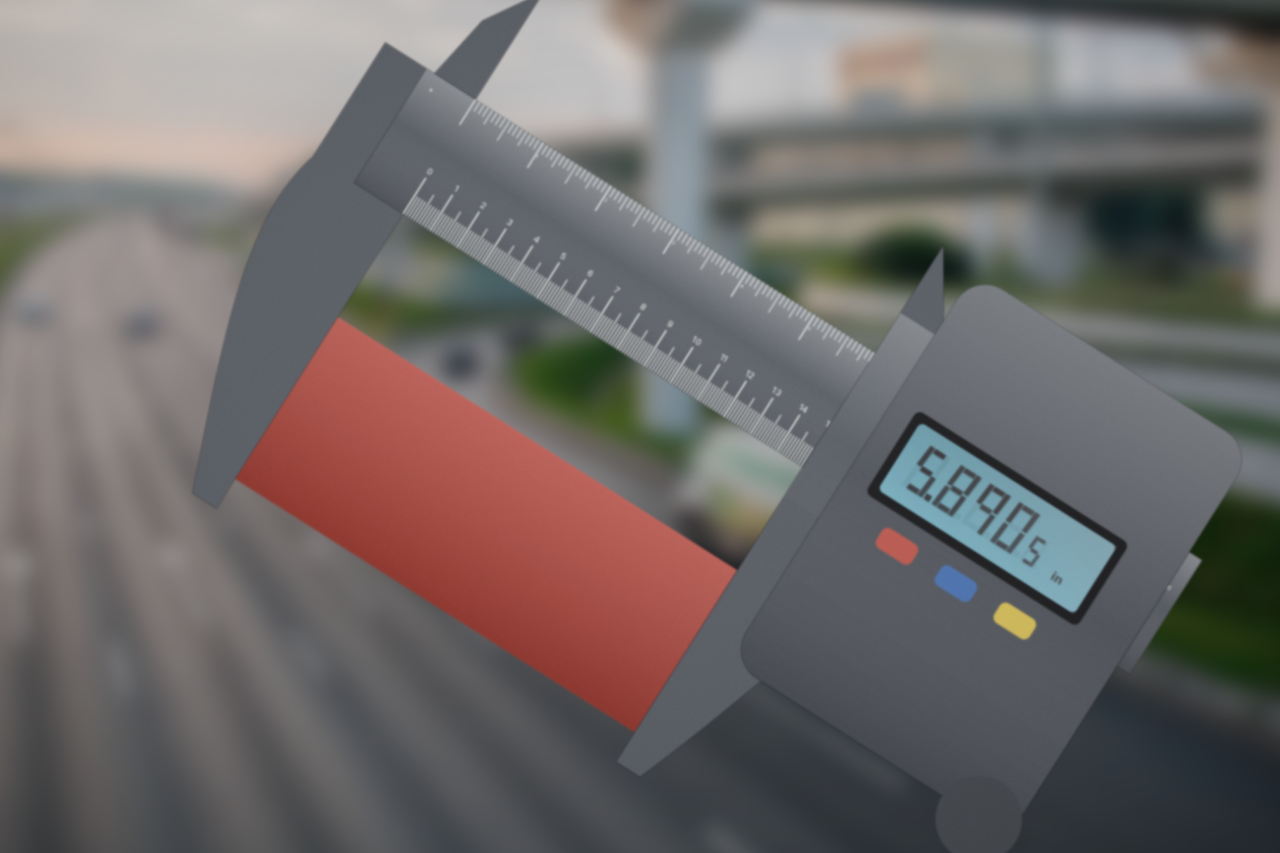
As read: 5.8905 in
